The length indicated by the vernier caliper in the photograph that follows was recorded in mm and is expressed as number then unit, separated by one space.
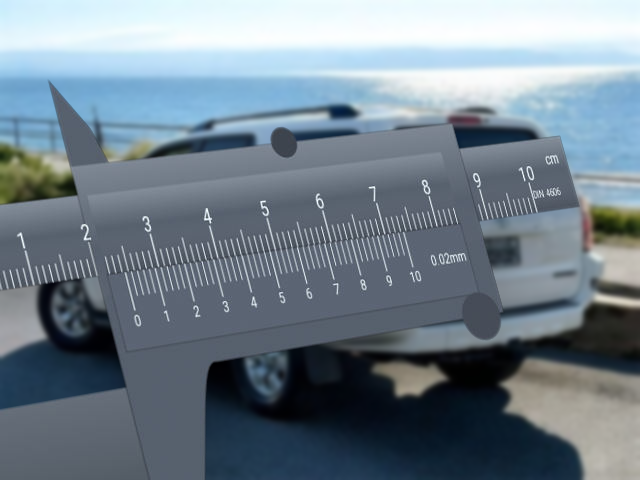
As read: 24.5 mm
